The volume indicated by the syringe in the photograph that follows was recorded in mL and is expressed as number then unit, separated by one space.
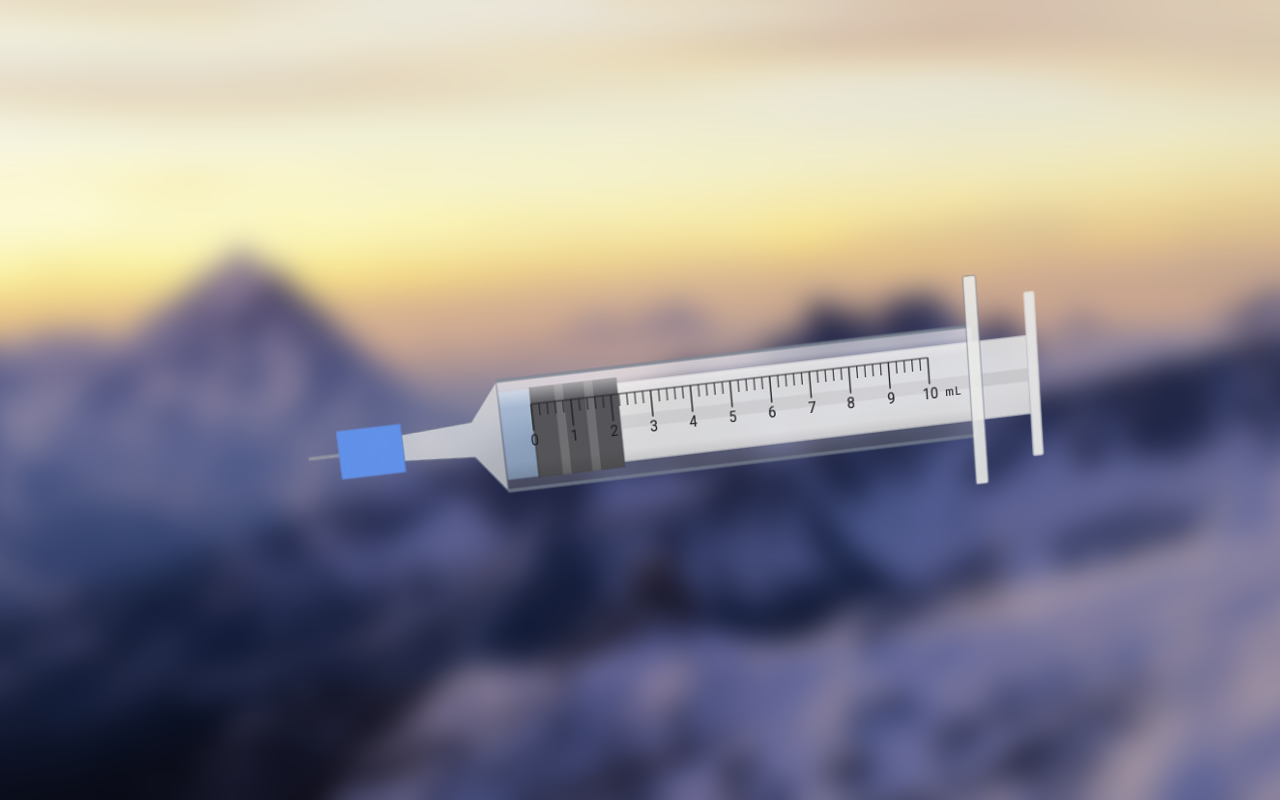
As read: 0 mL
